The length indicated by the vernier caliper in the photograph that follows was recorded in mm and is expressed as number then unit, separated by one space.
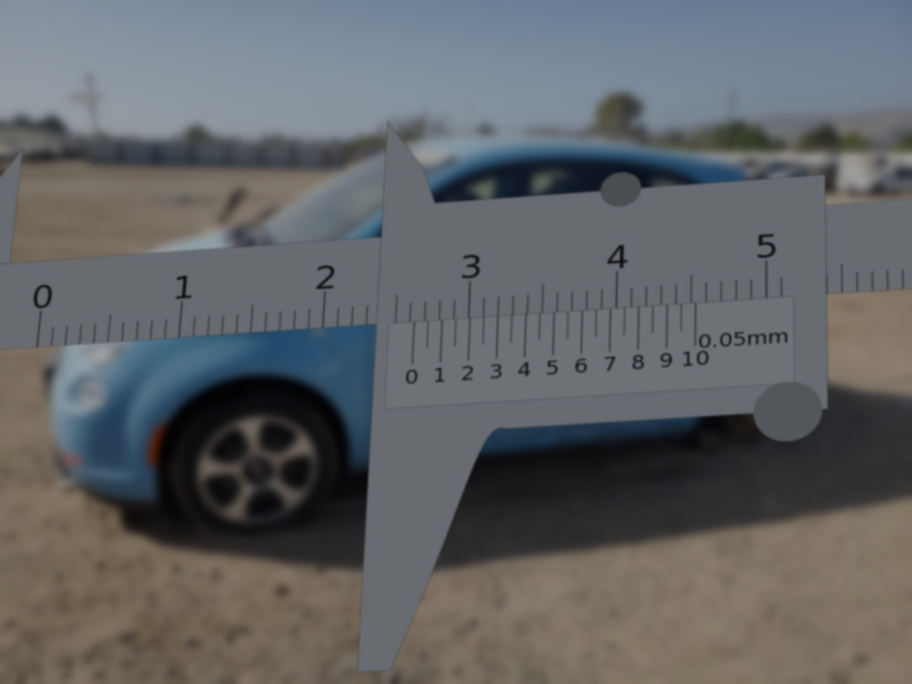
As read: 26.3 mm
